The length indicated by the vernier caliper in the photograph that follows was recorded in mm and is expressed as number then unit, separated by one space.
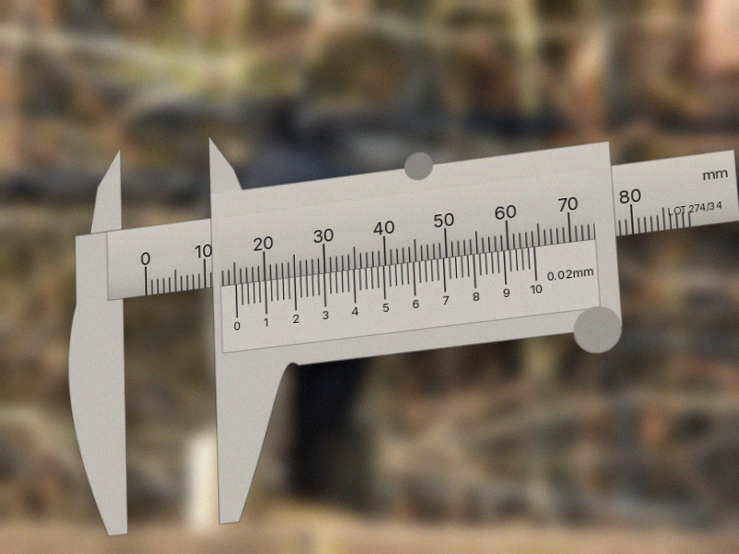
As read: 15.2 mm
